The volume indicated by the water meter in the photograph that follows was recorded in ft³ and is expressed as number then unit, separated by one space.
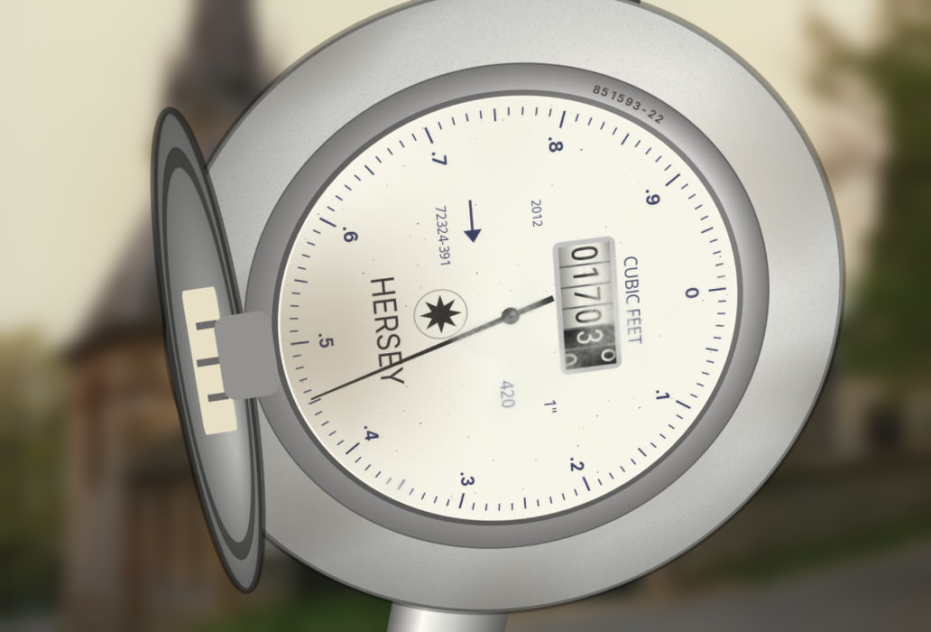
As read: 17038.45 ft³
